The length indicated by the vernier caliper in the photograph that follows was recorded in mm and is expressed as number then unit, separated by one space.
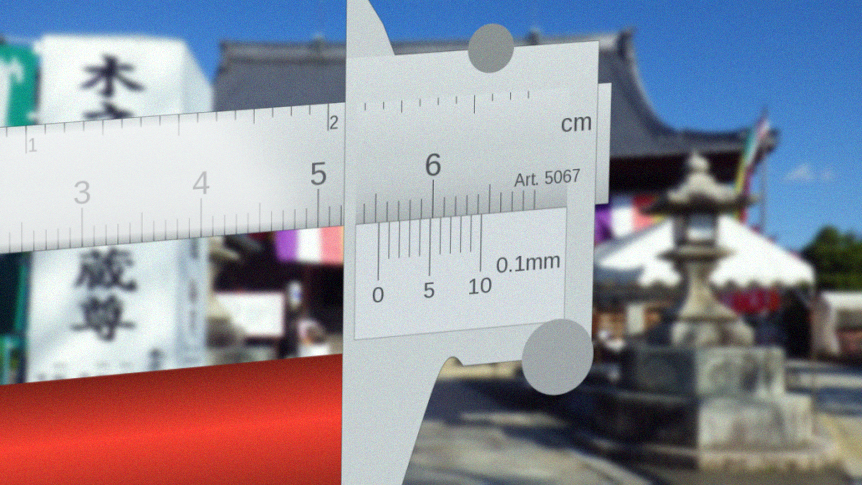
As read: 55.3 mm
